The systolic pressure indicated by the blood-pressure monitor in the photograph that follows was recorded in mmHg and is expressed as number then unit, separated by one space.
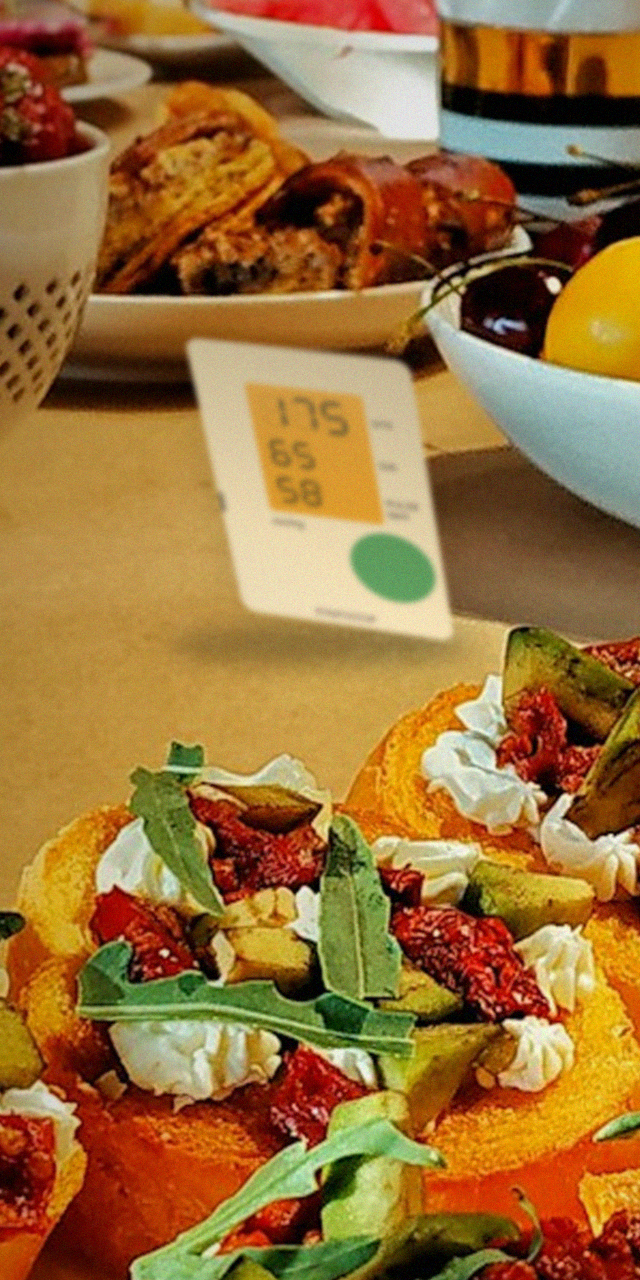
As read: 175 mmHg
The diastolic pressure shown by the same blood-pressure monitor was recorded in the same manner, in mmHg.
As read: 65 mmHg
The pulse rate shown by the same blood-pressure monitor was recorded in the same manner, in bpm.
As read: 58 bpm
